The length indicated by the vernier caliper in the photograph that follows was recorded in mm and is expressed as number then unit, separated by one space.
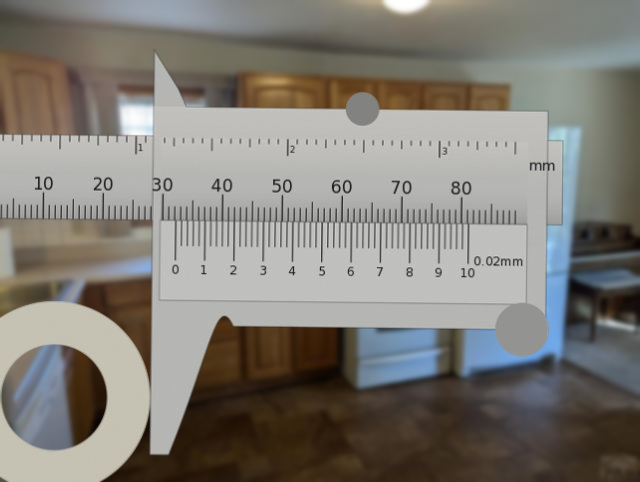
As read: 32.2 mm
